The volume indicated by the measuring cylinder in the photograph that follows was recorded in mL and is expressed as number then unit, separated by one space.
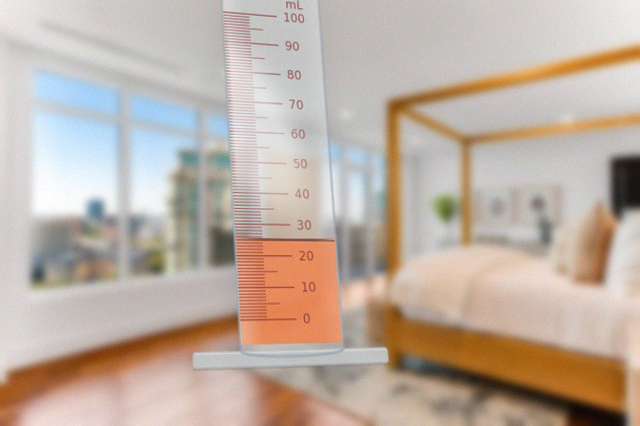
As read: 25 mL
